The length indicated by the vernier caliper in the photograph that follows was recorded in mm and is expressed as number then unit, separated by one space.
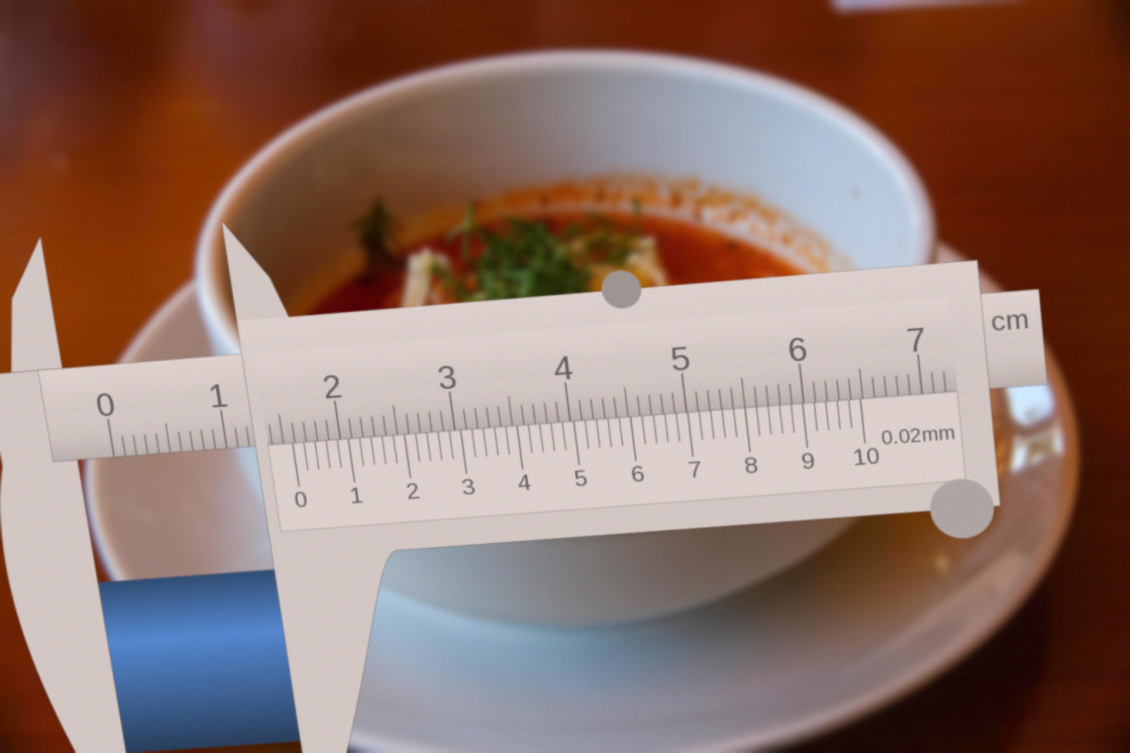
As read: 15.8 mm
